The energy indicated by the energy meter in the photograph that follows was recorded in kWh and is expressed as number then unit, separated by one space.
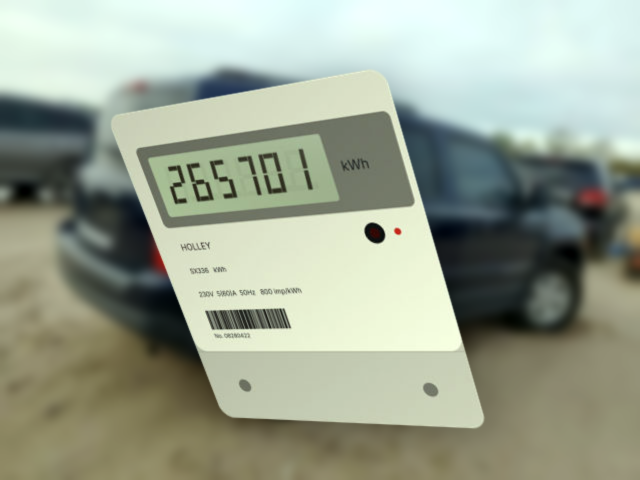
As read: 265701 kWh
